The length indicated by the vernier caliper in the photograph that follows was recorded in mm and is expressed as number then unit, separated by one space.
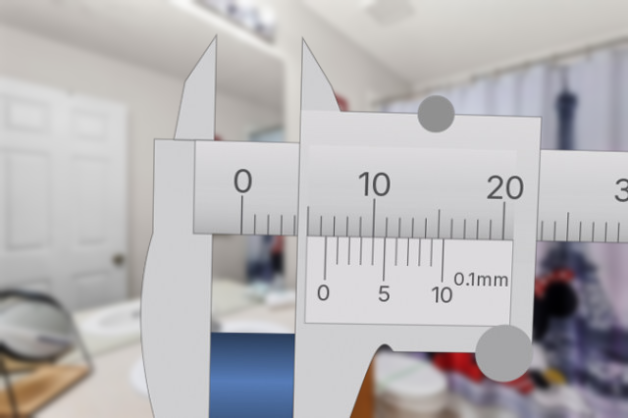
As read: 6.4 mm
